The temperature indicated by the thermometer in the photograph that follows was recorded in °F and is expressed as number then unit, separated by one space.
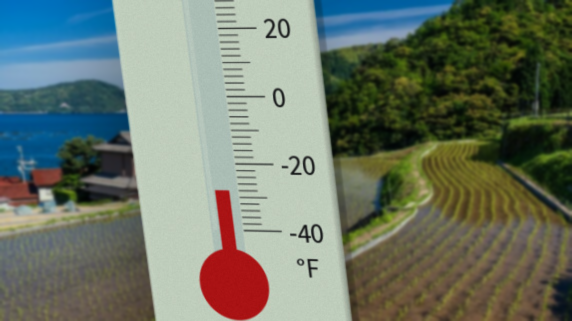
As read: -28 °F
